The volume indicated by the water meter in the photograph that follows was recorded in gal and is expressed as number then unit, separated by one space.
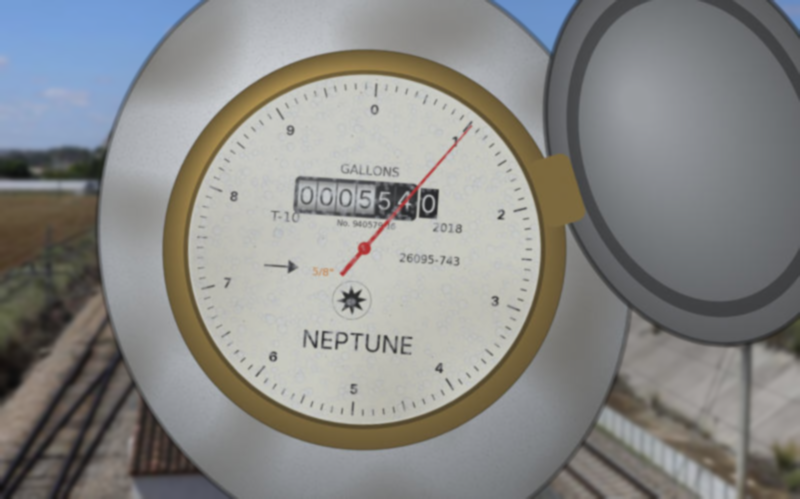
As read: 5541.0 gal
